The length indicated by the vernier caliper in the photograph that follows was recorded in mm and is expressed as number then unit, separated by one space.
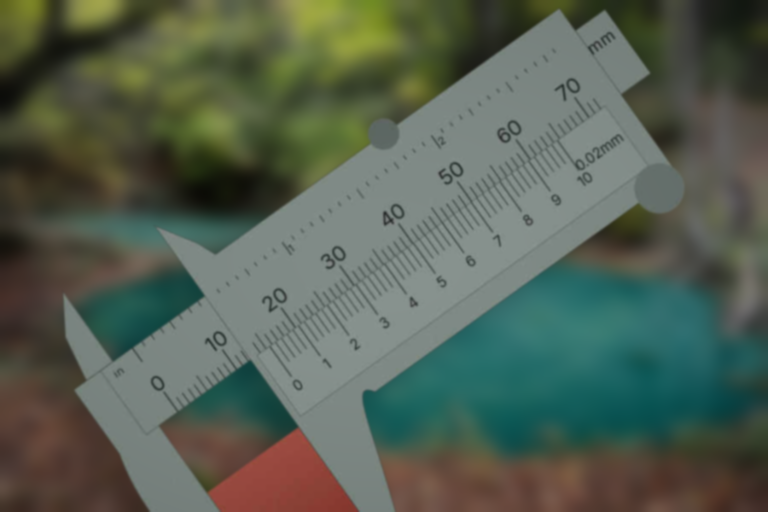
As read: 15.6 mm
